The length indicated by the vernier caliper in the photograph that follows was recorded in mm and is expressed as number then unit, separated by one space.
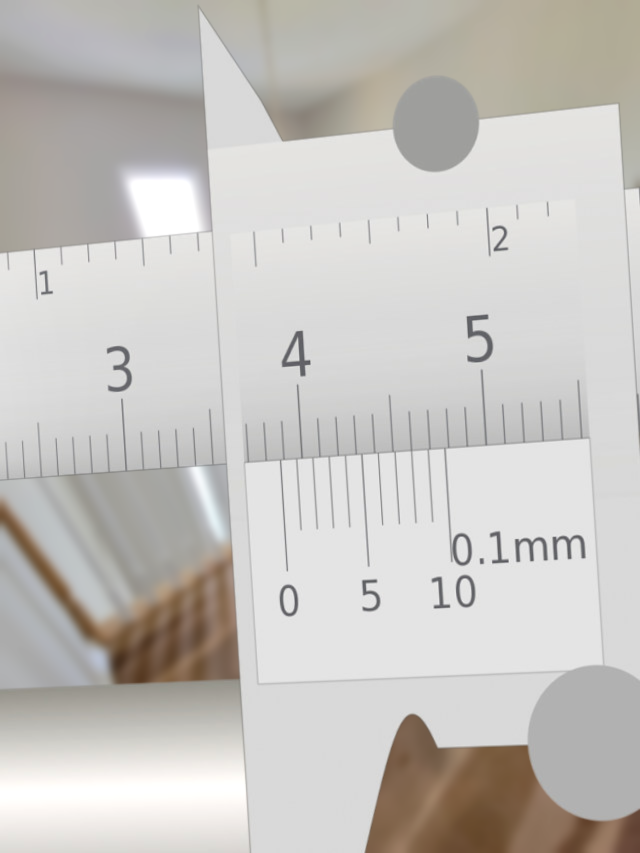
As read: 38.8 mm
